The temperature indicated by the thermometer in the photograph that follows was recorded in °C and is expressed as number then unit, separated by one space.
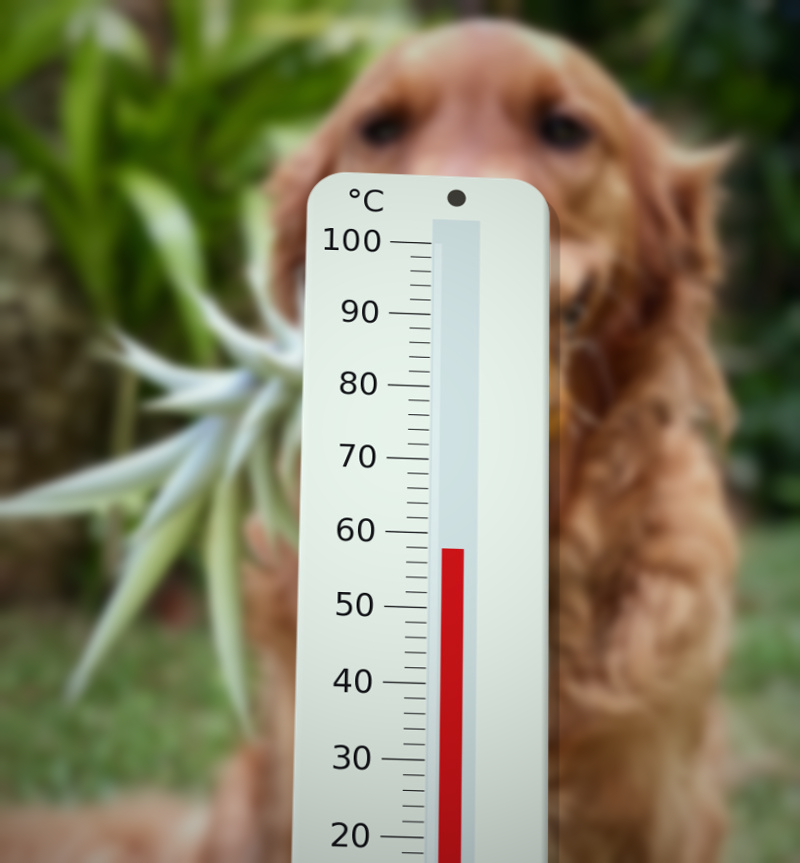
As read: 58 °C
